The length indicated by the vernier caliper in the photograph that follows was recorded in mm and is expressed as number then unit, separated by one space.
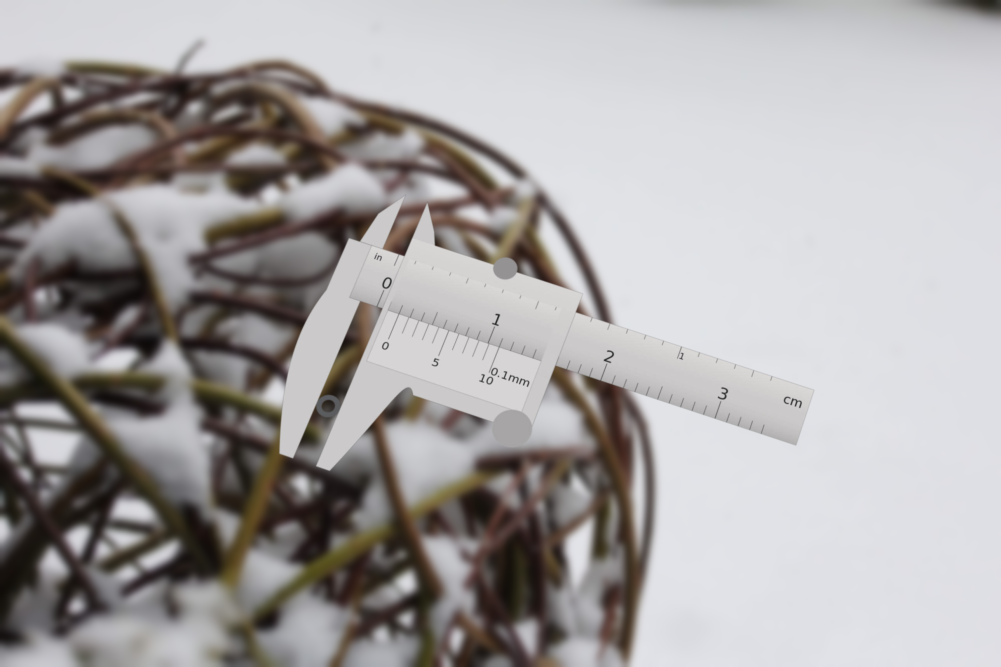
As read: 2.0 mm
